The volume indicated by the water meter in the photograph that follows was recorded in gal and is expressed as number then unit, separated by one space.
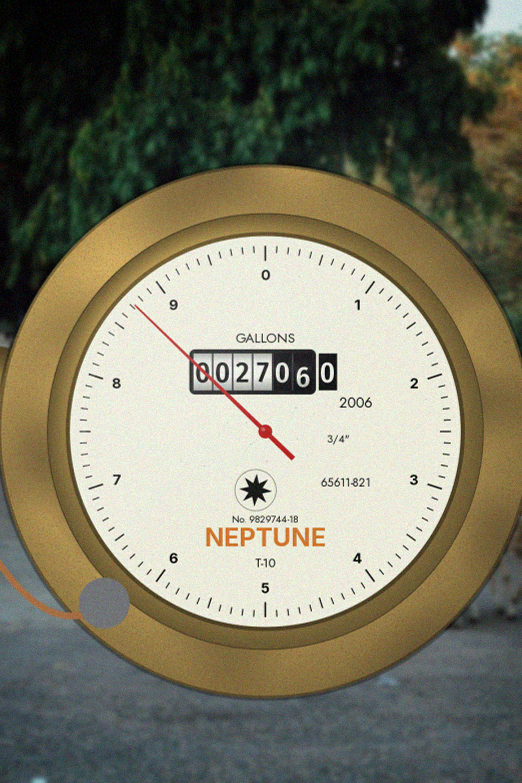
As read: 27058.7 gal
